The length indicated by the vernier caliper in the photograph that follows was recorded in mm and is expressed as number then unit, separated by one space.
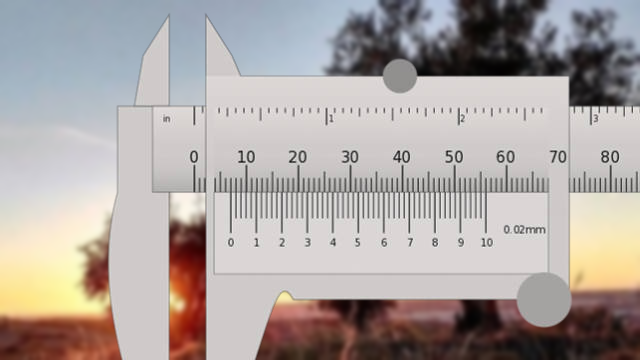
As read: 7.0 mm
